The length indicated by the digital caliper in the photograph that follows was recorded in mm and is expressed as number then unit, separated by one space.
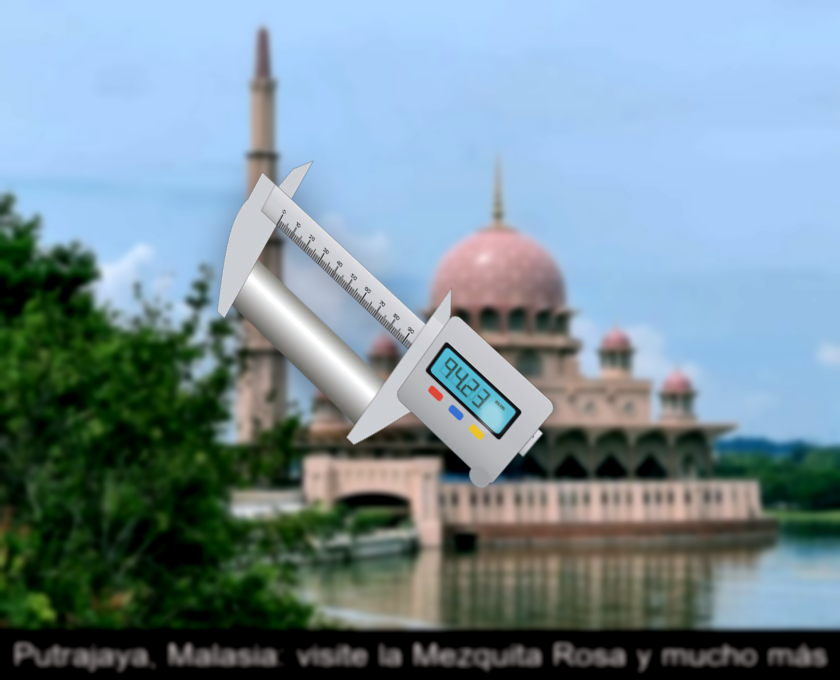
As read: 94.23 mm
